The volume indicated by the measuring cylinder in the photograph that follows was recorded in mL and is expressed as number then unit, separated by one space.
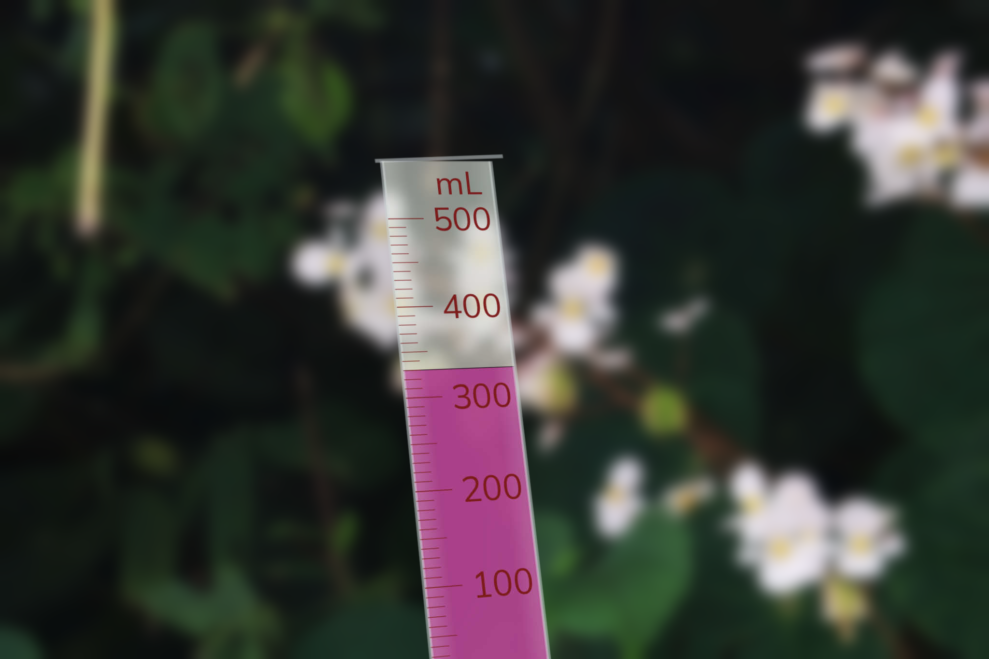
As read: 330 mL
